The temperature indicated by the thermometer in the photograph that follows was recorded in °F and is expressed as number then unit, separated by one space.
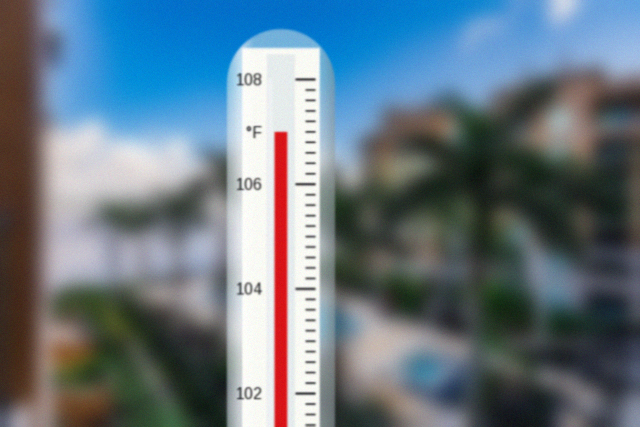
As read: 107 °F
